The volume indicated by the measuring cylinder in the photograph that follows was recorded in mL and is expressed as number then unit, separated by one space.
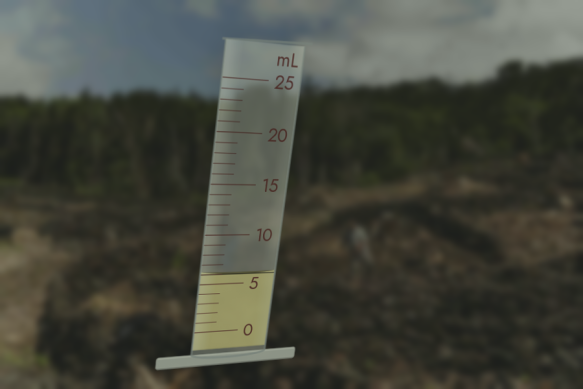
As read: 6 mL
